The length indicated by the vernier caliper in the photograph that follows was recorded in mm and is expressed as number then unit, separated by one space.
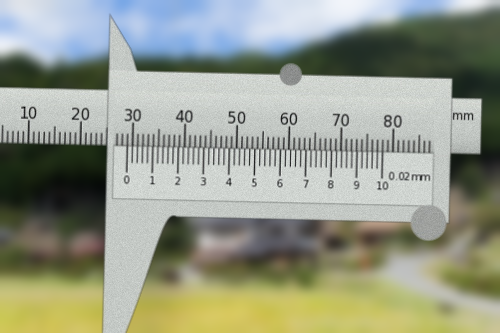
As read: 29.0 mm
